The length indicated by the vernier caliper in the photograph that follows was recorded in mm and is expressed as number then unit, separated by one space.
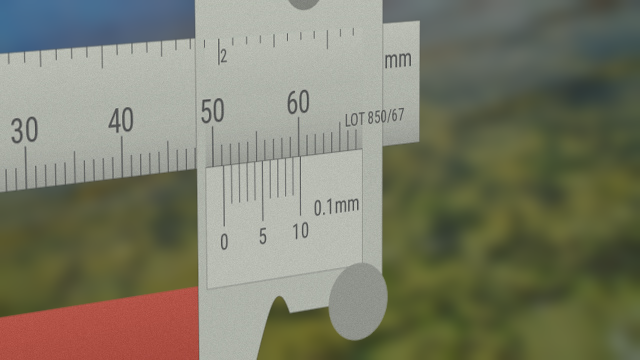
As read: 51.2 mm
